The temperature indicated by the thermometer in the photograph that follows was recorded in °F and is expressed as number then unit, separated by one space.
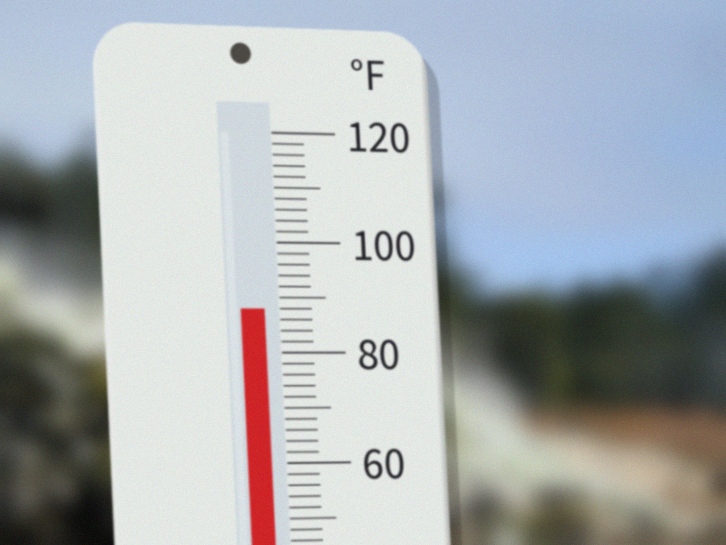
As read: 88 °F
